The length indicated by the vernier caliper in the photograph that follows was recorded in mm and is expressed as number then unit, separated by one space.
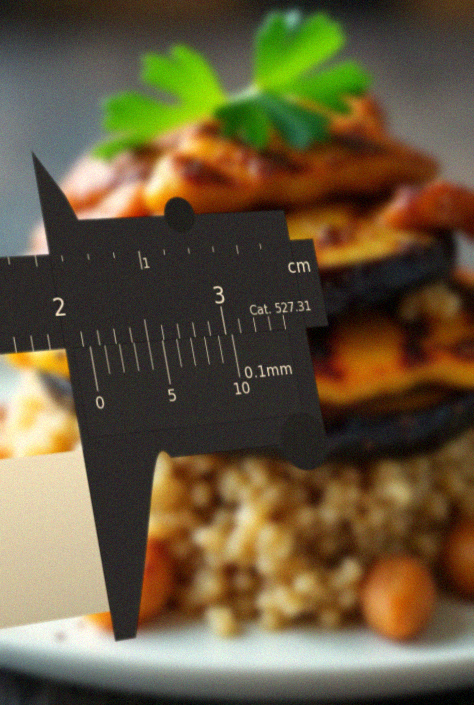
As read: 21.4 mm
